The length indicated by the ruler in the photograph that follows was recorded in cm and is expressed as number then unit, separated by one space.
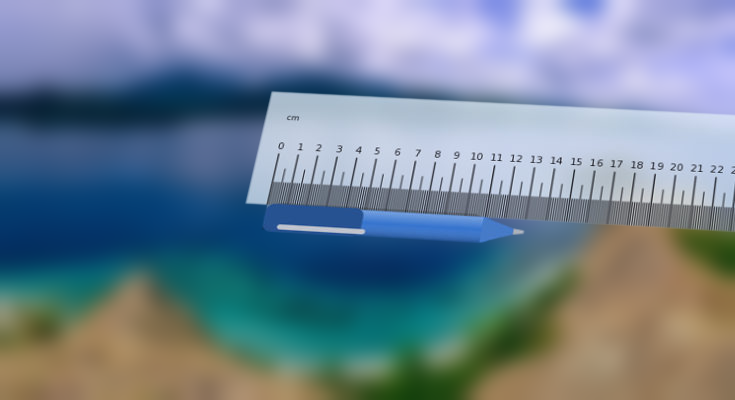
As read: 13 cm
